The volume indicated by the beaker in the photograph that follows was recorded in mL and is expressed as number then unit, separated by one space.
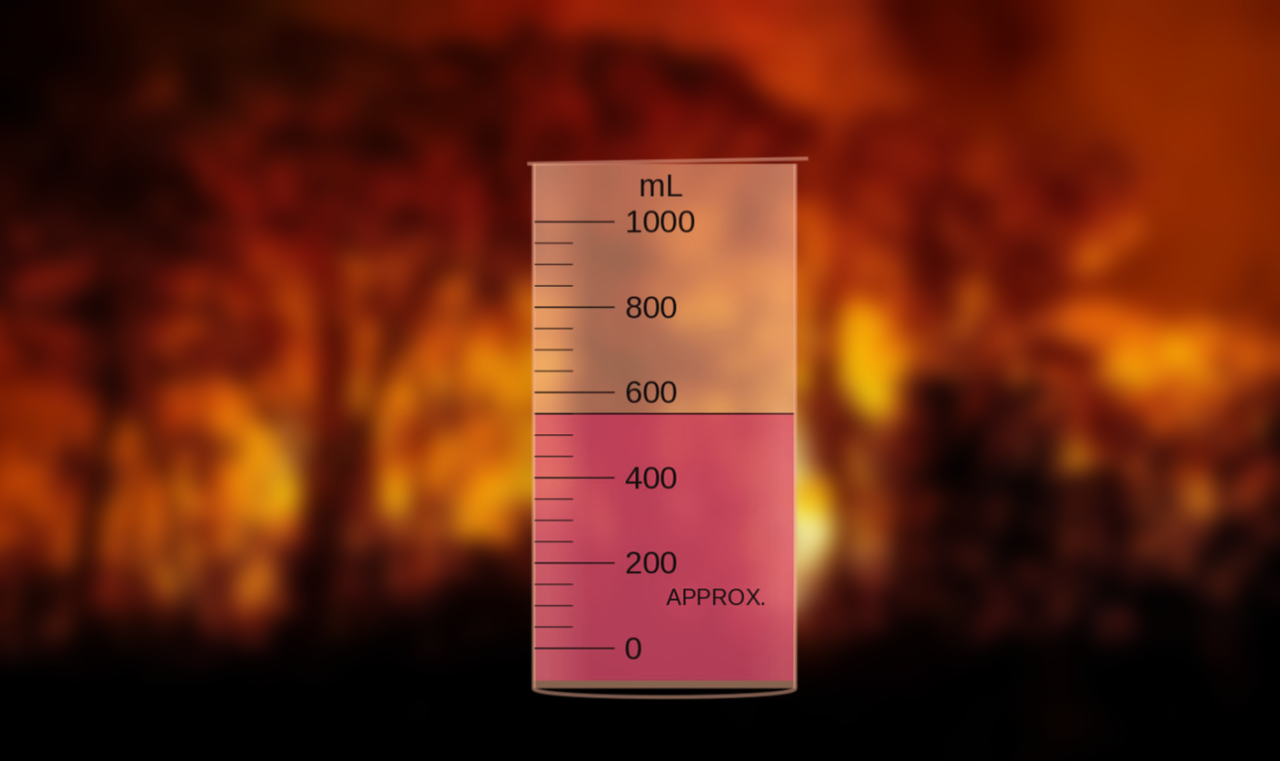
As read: 550 mL
